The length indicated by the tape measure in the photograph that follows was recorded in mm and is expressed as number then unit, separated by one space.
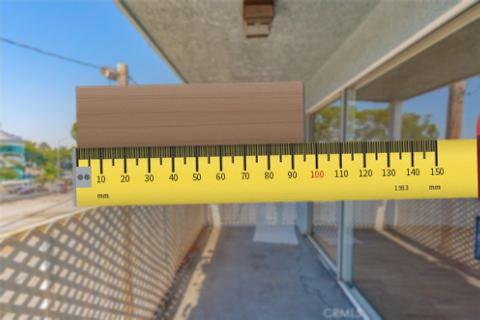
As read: 95 mm
